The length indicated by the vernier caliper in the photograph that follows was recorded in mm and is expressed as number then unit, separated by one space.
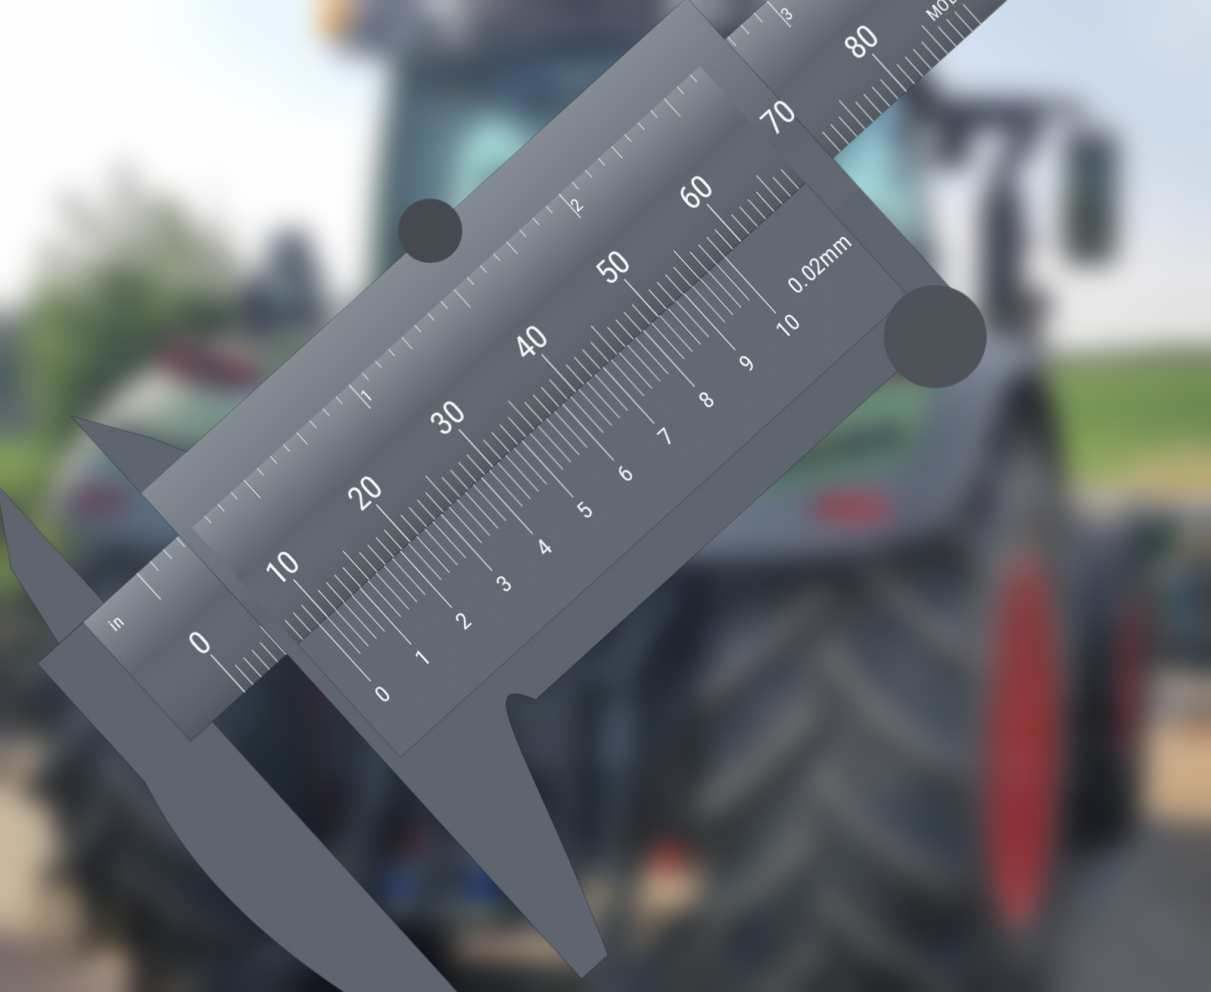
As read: 9.0 mm
